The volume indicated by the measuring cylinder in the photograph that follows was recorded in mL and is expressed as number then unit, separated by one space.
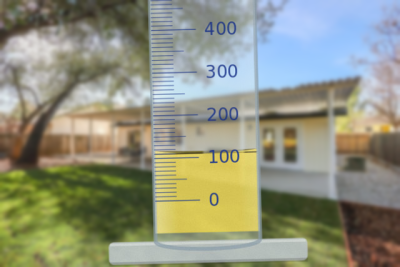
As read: 110 mL
